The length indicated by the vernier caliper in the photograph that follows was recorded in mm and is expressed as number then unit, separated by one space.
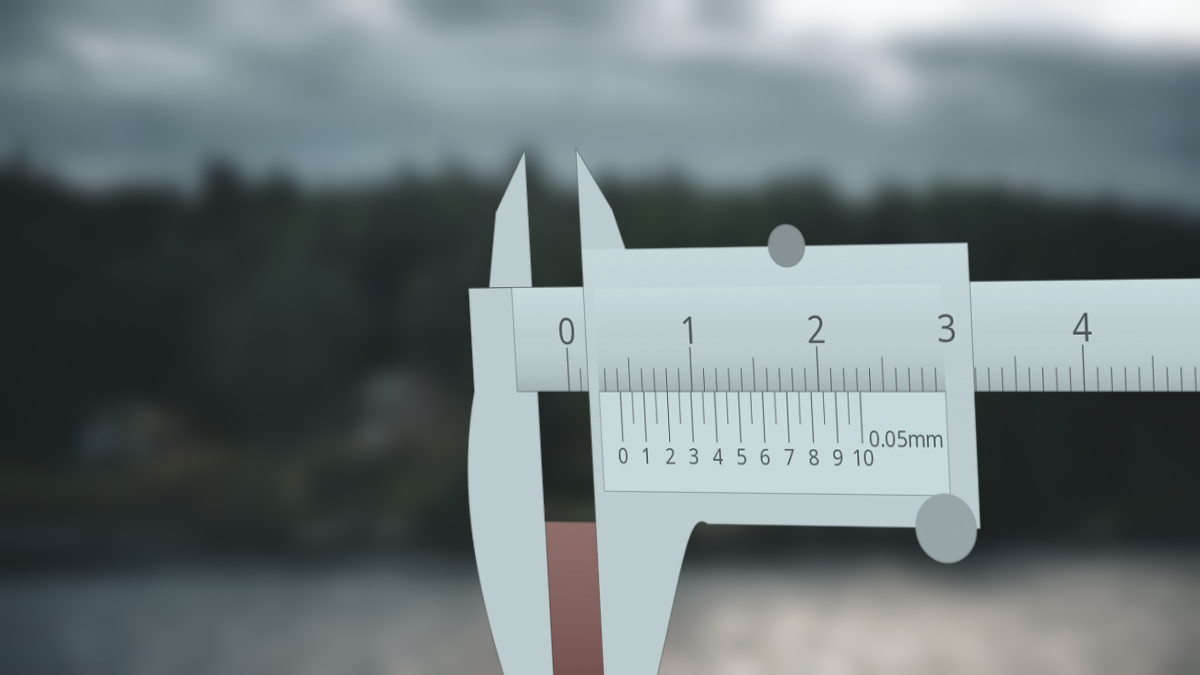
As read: 4.2 mm
